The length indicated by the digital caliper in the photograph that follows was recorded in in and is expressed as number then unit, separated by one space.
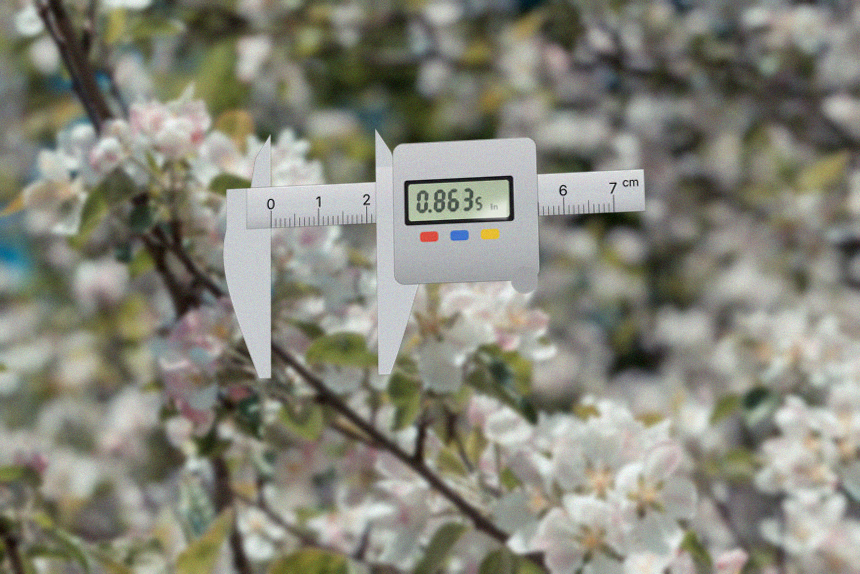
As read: 0.8635 in
